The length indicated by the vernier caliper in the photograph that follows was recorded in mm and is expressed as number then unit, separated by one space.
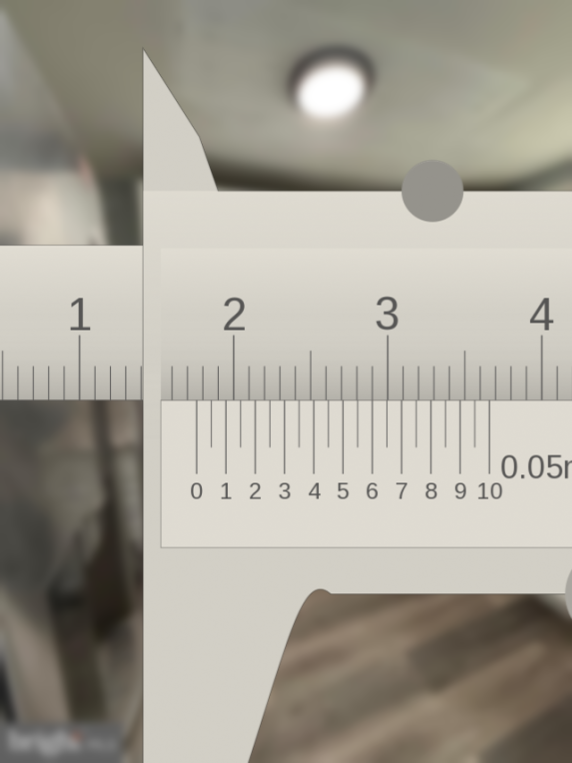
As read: 17.6 mm
